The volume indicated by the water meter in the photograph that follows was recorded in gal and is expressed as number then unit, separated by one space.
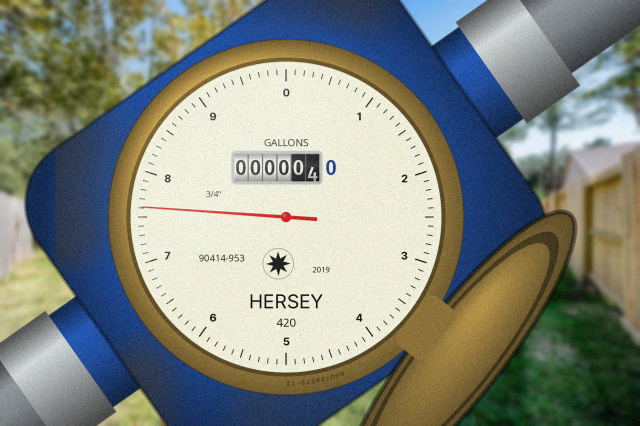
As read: 37.6 gal
